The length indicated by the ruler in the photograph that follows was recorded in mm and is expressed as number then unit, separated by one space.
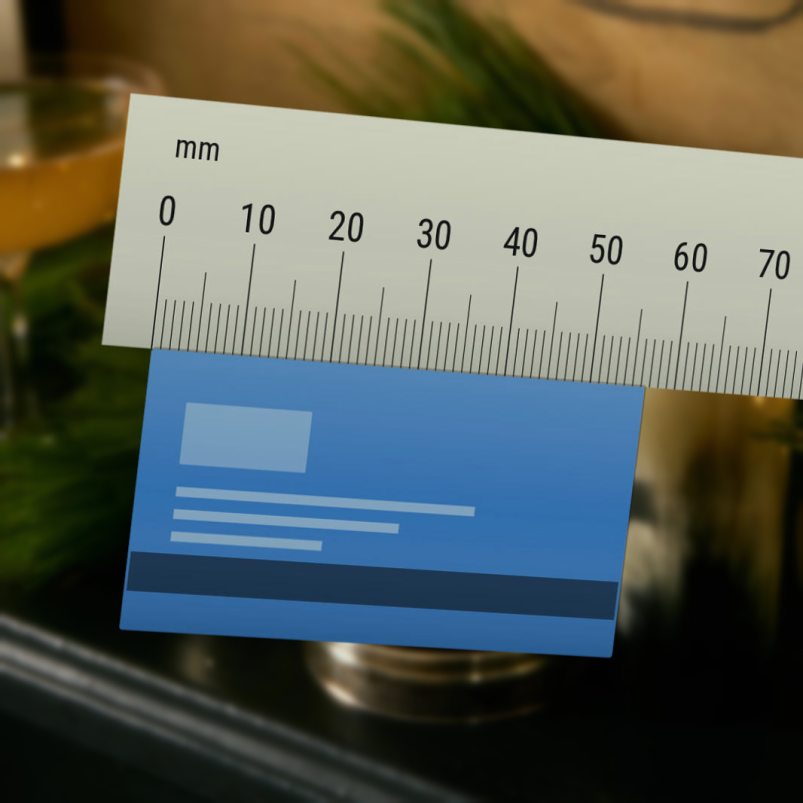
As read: 56.5 mm
